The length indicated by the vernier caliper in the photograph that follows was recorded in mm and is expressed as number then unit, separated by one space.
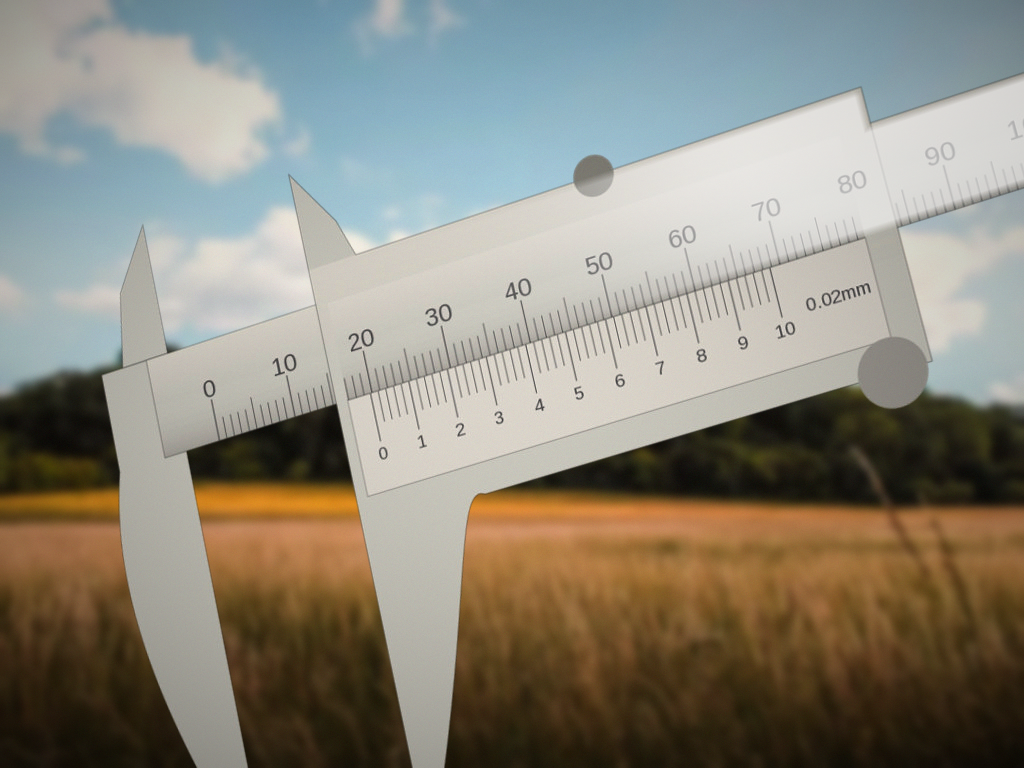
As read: 19.8 mm
